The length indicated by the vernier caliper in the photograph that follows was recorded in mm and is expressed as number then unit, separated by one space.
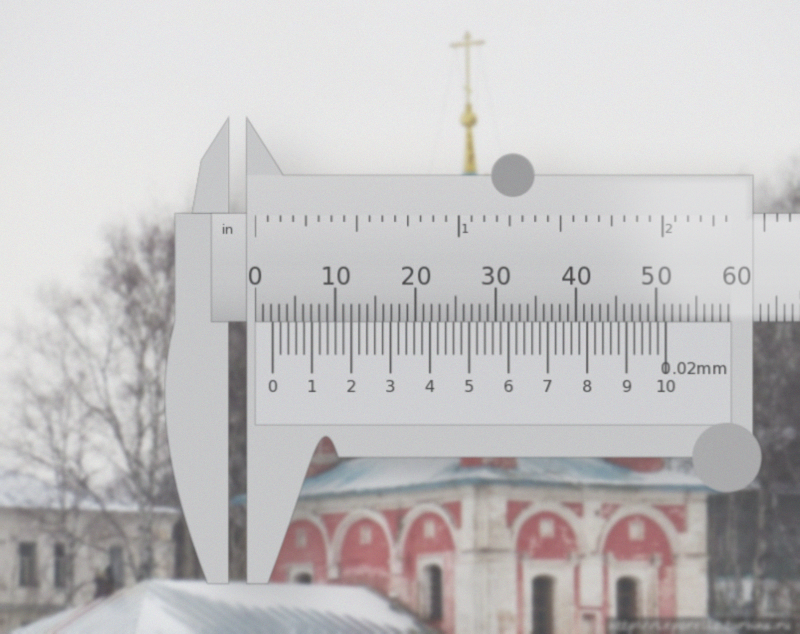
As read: 2.2 mm
